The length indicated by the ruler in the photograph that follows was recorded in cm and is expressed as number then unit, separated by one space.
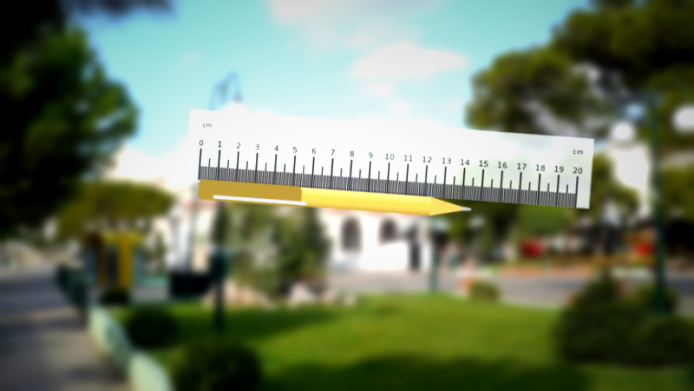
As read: 14.5 cm
